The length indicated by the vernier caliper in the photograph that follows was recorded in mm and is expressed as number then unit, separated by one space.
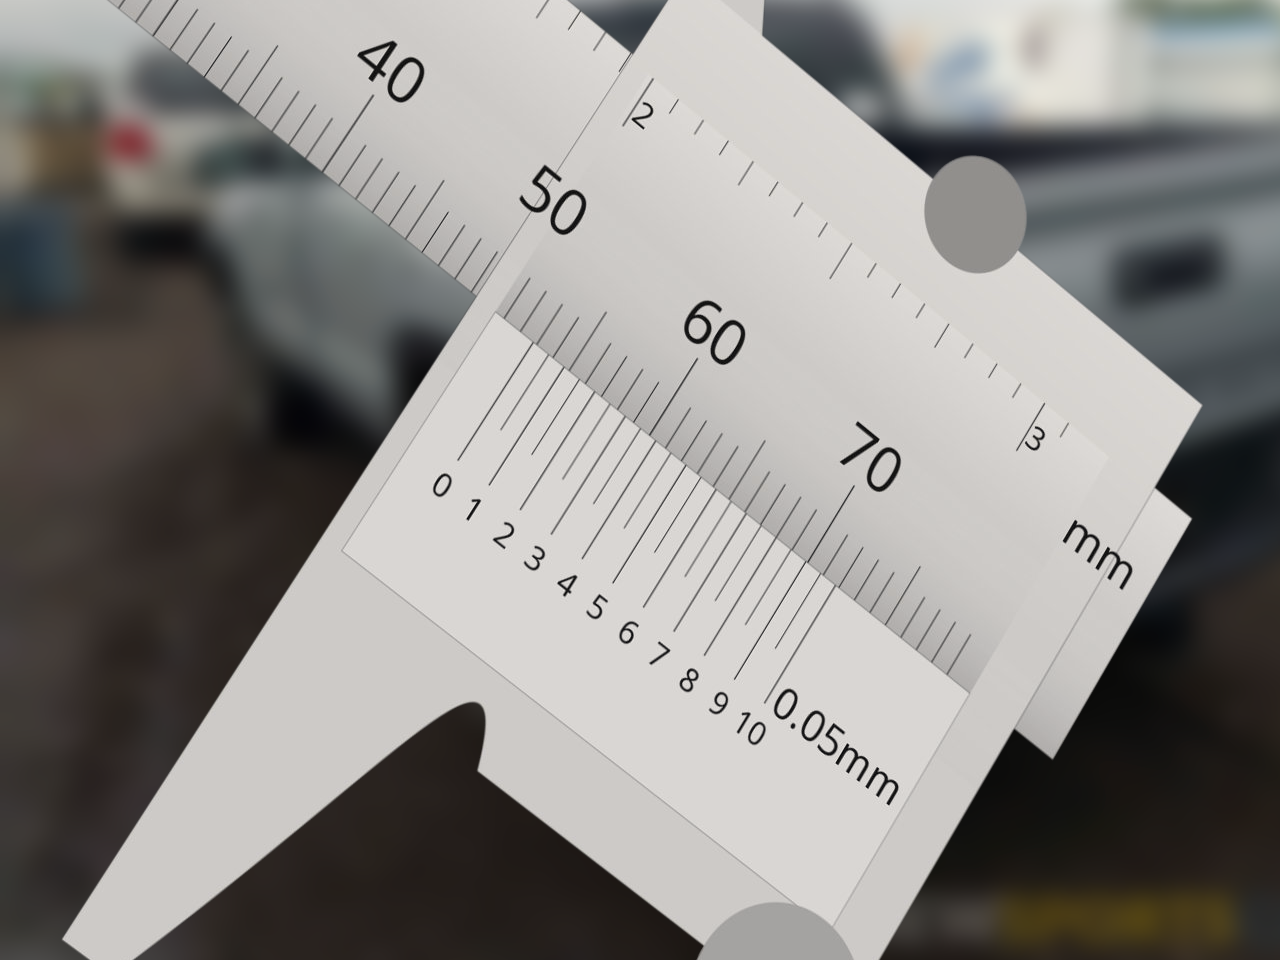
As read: 52.8 mm
